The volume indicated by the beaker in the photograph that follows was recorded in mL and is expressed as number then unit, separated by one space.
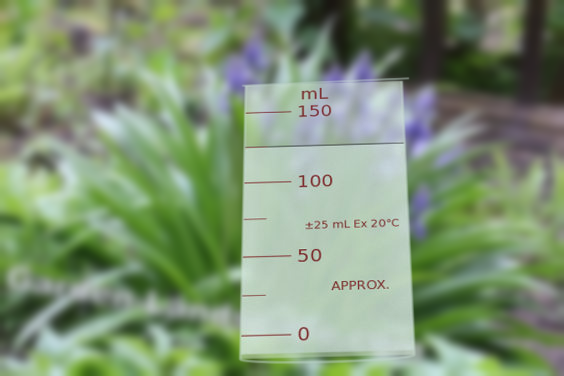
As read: 125 mL
